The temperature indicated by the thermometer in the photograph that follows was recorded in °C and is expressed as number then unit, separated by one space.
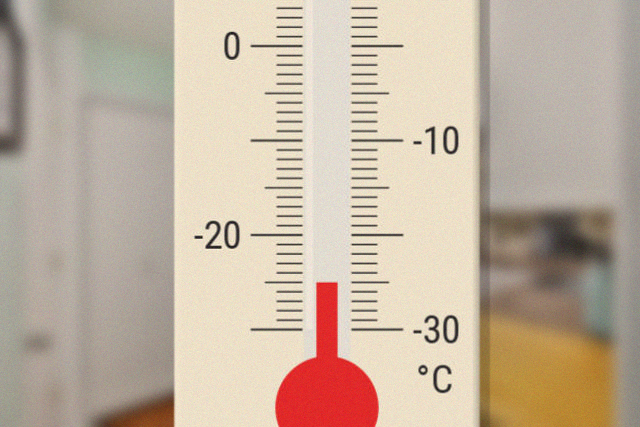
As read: -25 °C
